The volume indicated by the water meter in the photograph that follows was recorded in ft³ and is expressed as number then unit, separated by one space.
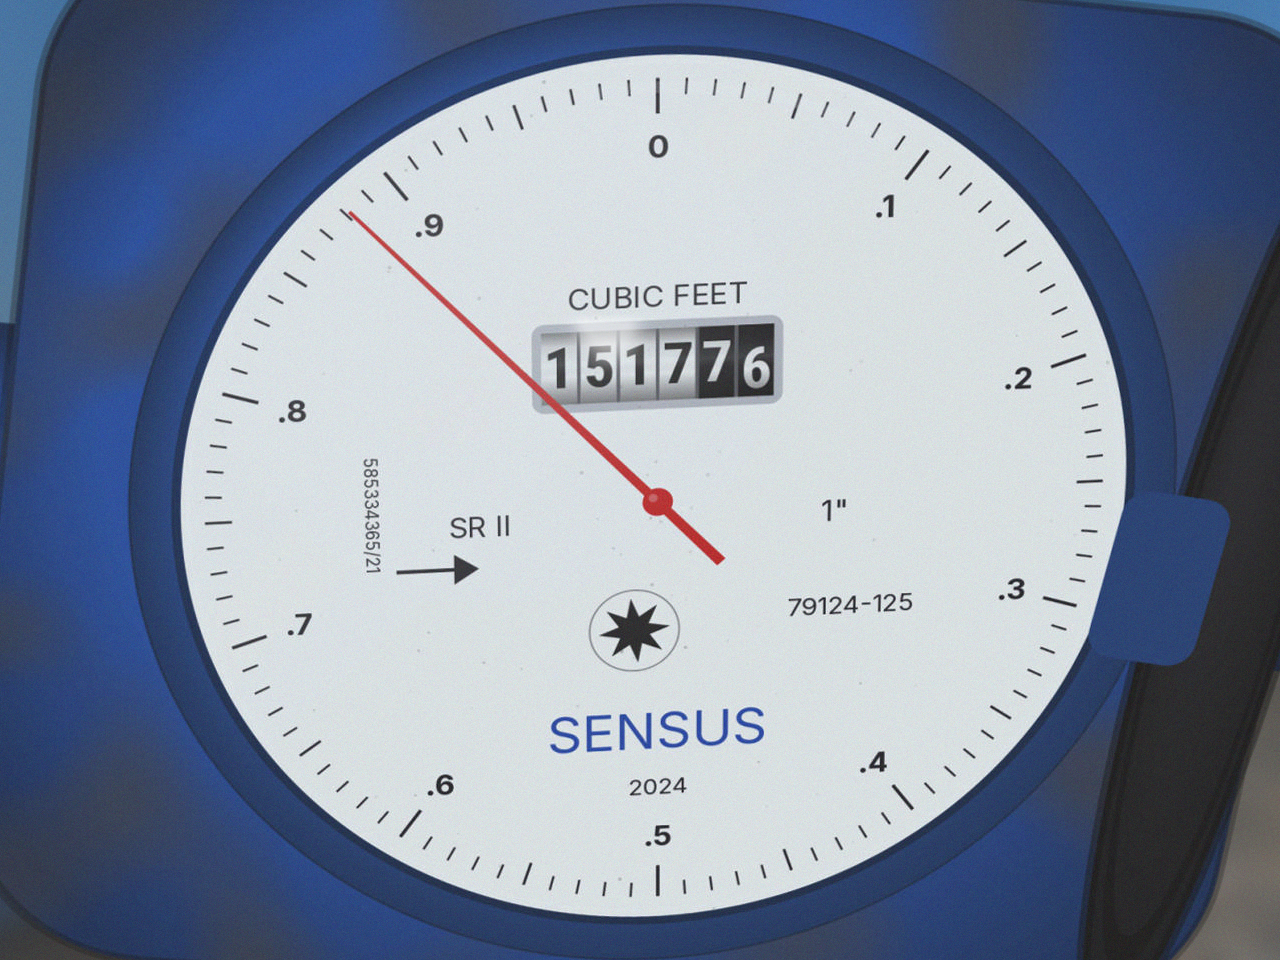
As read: 151775.88 ft³
